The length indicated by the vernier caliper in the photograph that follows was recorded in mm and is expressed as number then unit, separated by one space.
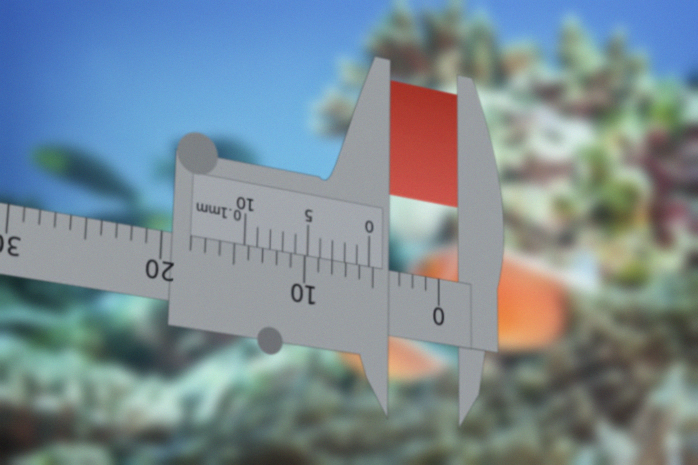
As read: 5.3 mm
